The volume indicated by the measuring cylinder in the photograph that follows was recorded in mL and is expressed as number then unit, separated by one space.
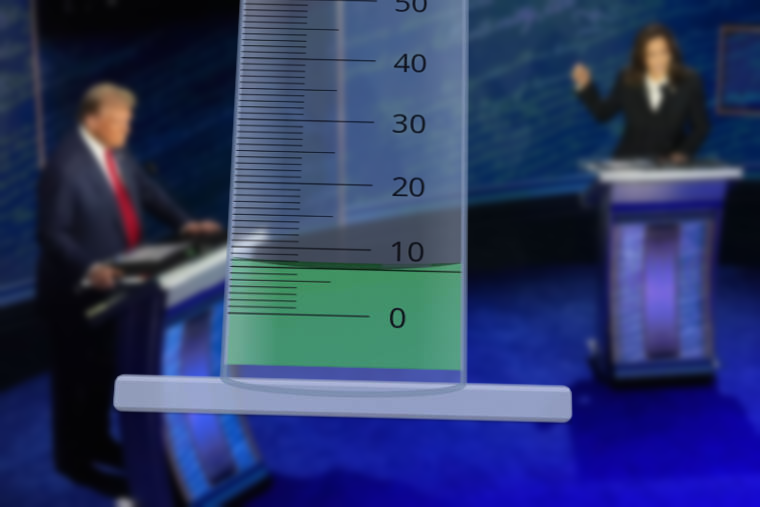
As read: 7 mL
